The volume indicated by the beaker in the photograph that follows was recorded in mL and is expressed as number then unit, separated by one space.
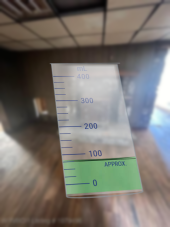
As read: 75 mL
